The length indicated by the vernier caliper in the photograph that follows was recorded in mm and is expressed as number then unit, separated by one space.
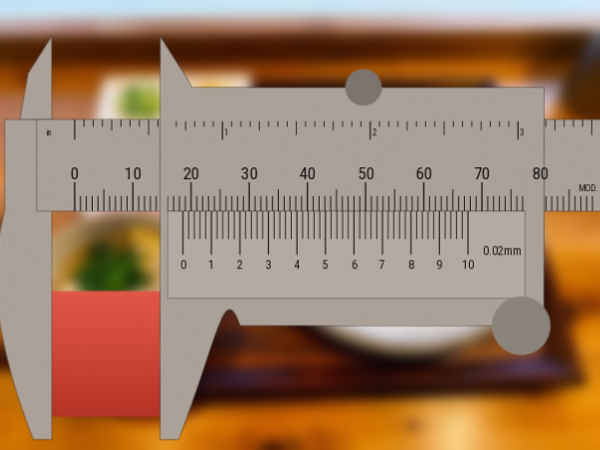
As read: 18.6 mm
